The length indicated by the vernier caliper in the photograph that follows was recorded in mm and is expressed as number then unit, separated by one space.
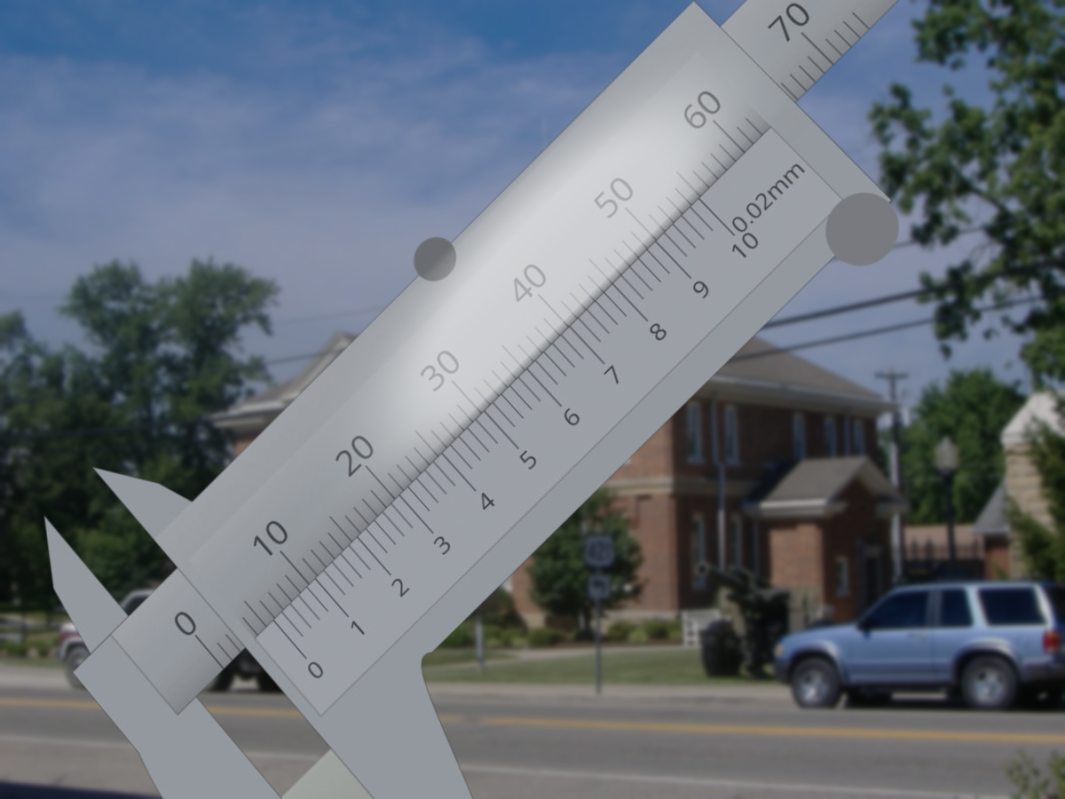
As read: 5.8 mm
